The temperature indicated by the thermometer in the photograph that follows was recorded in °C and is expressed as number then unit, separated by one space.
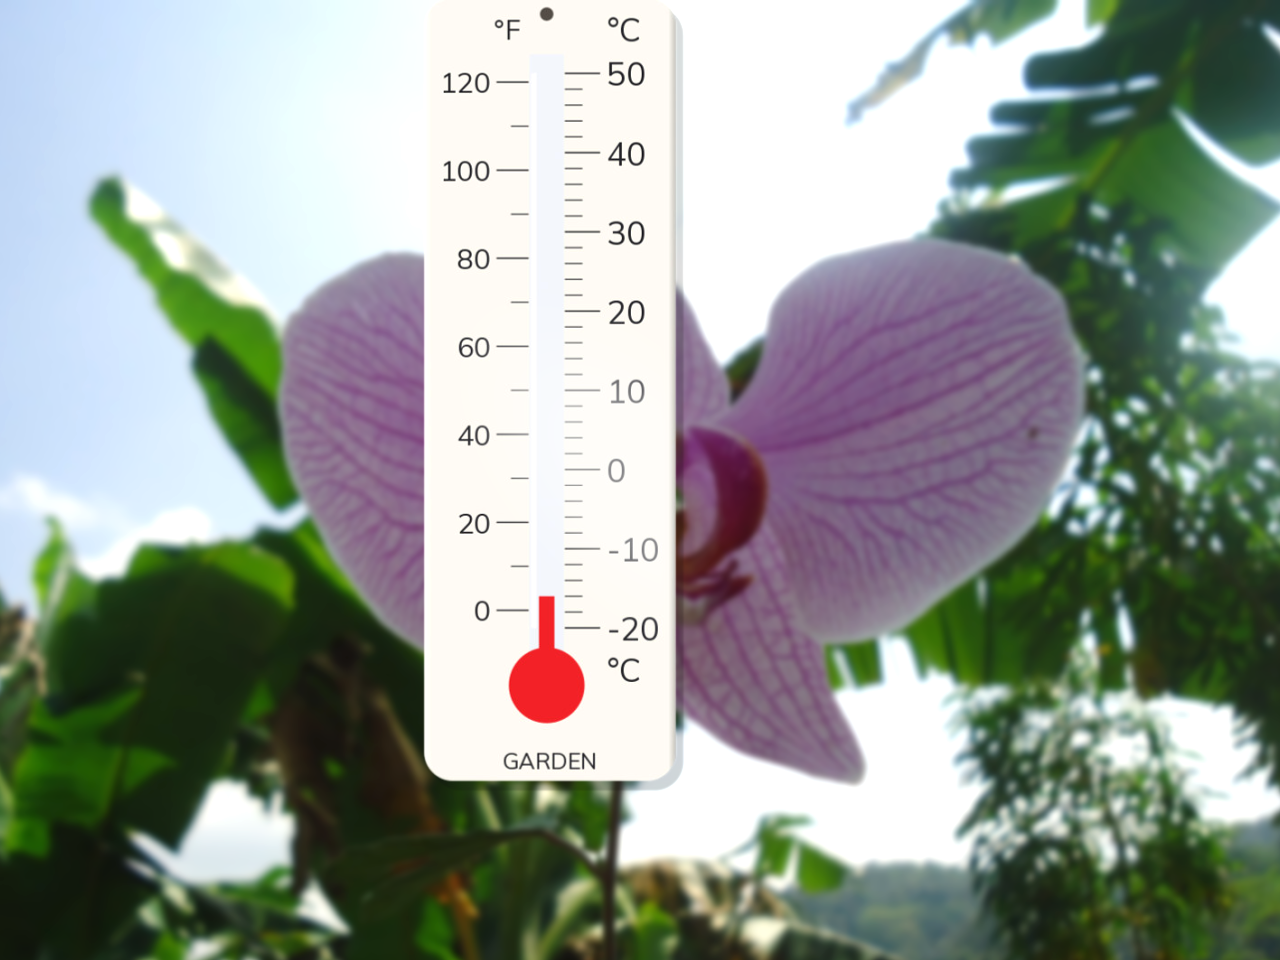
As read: -16 °C
